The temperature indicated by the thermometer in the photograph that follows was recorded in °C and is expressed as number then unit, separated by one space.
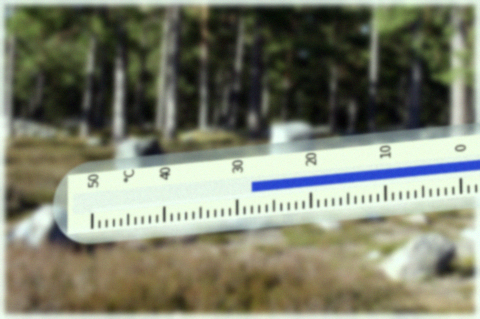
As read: 28 °C
